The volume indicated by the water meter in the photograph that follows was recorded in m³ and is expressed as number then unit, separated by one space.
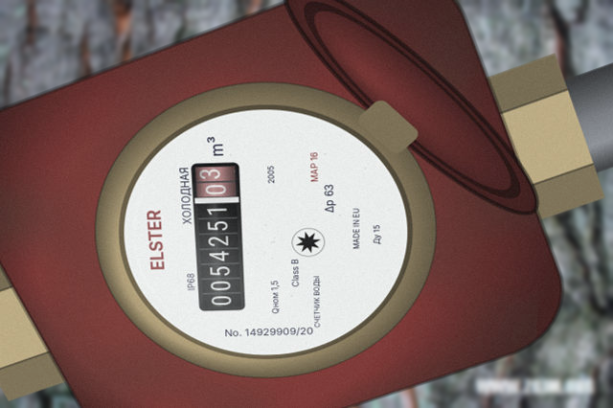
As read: 54251.03 m³
